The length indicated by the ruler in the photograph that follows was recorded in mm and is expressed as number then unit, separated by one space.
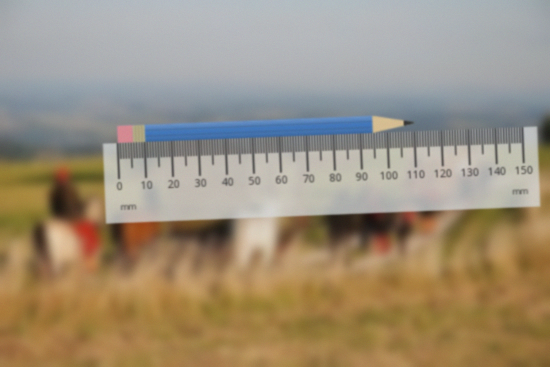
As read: 110 mm
